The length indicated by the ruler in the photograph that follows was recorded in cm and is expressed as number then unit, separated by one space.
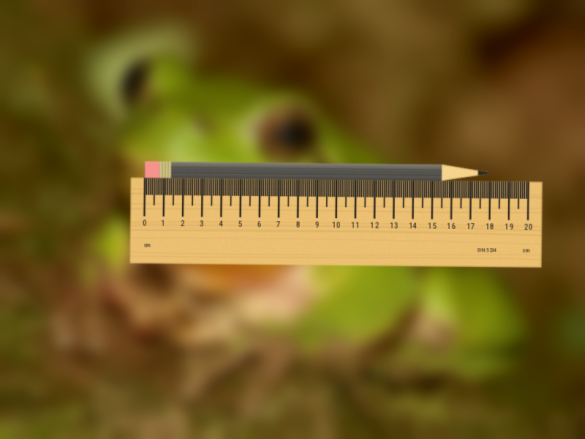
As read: 18 cm
